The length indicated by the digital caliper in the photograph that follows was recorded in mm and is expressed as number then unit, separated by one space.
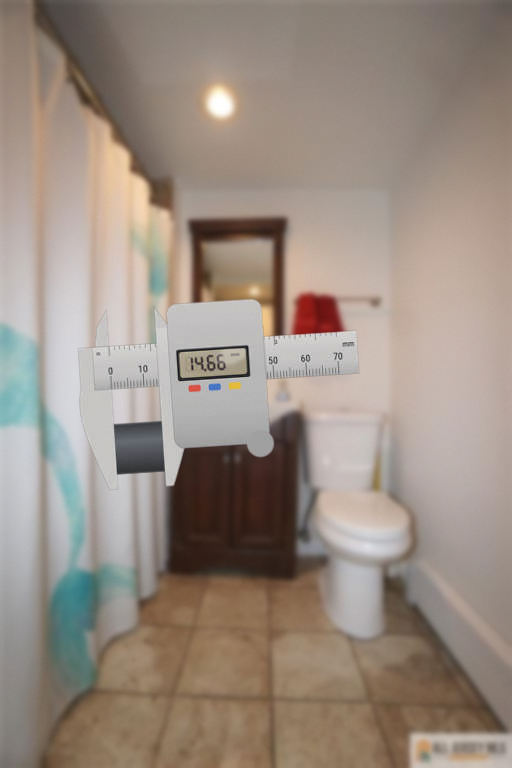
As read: 14.66 mm
